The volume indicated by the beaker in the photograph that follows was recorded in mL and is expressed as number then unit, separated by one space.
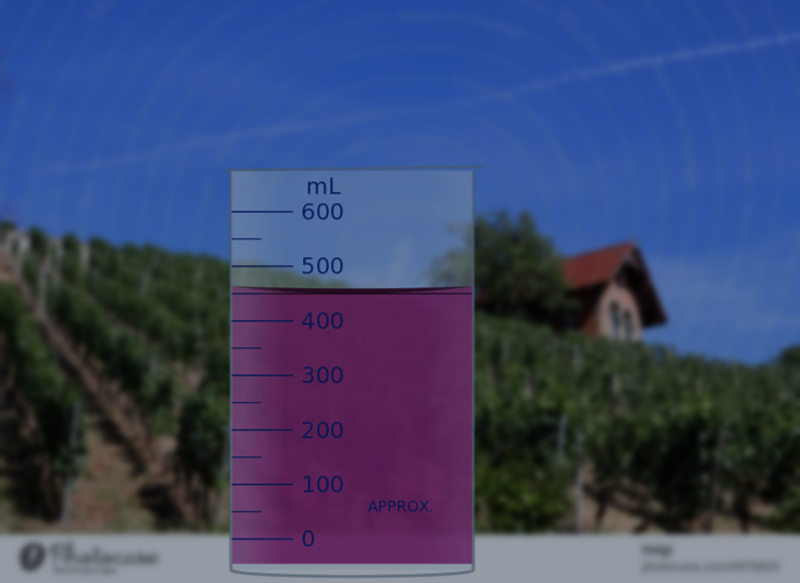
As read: 450 mL
